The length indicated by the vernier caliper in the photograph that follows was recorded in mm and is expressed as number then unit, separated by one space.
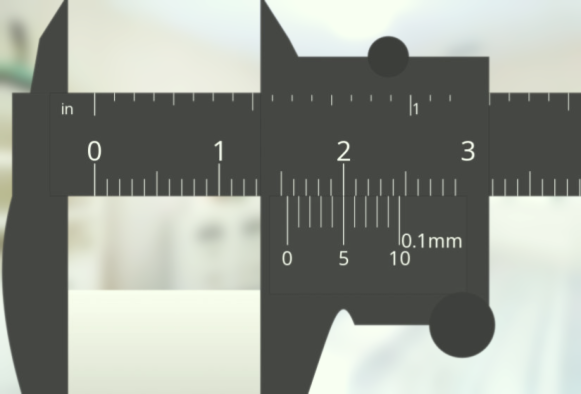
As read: 15.5 mm
